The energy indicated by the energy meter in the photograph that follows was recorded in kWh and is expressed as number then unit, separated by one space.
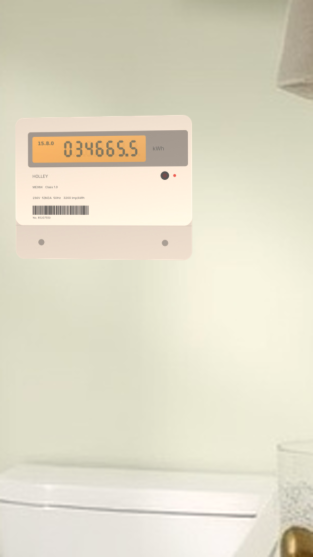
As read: 34665.5 kWh
